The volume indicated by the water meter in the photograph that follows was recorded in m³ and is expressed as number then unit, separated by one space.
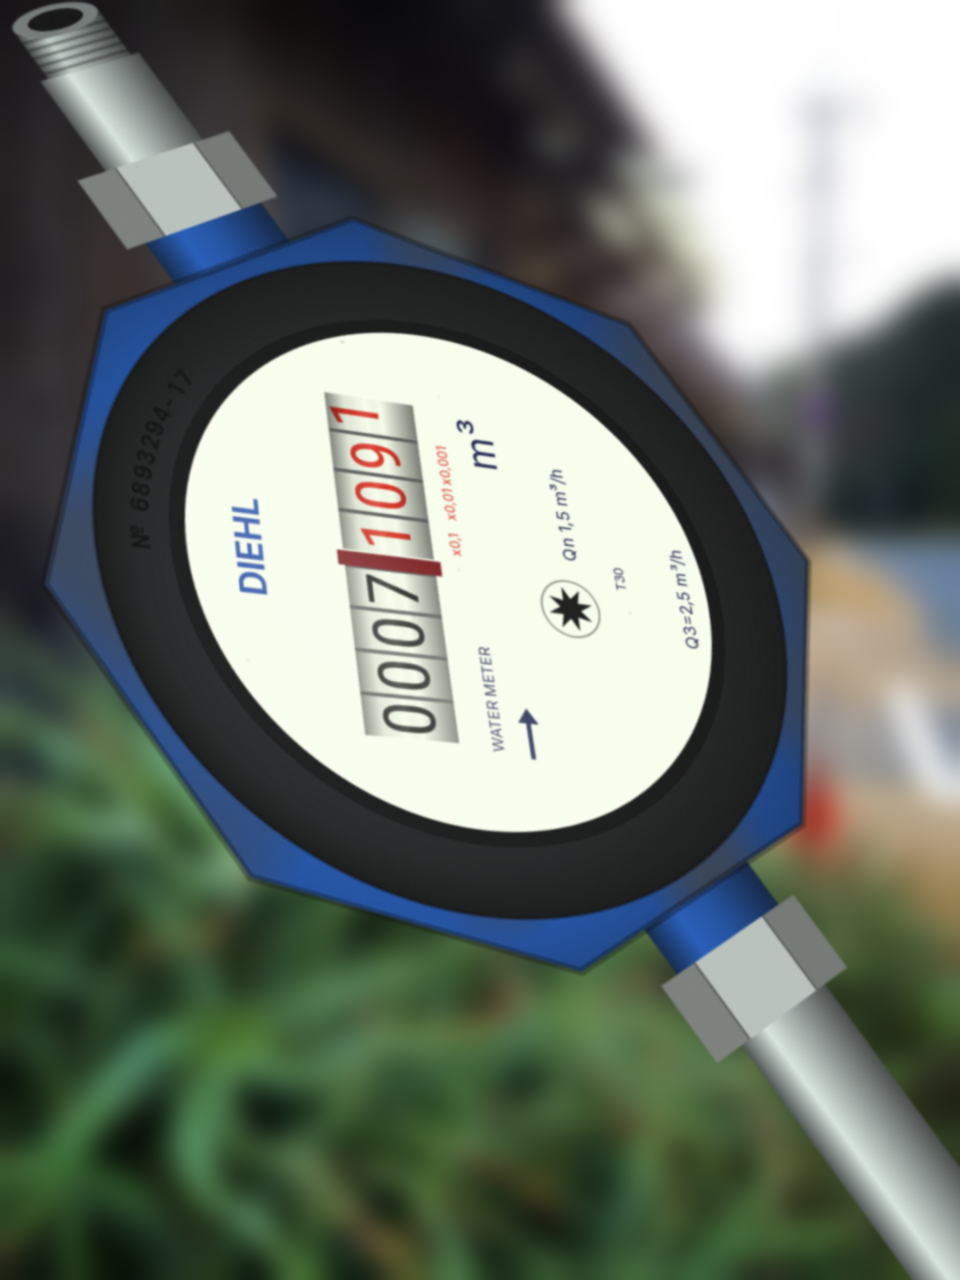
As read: 7.1091 m³
